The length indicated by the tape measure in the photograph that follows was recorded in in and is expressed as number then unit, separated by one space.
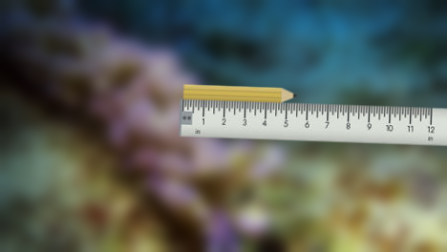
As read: 5.5 in
